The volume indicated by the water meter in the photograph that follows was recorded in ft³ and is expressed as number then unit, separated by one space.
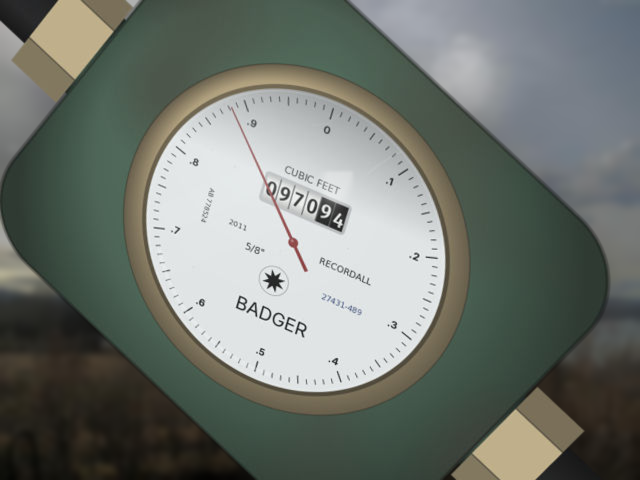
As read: 97093.88 ft³
